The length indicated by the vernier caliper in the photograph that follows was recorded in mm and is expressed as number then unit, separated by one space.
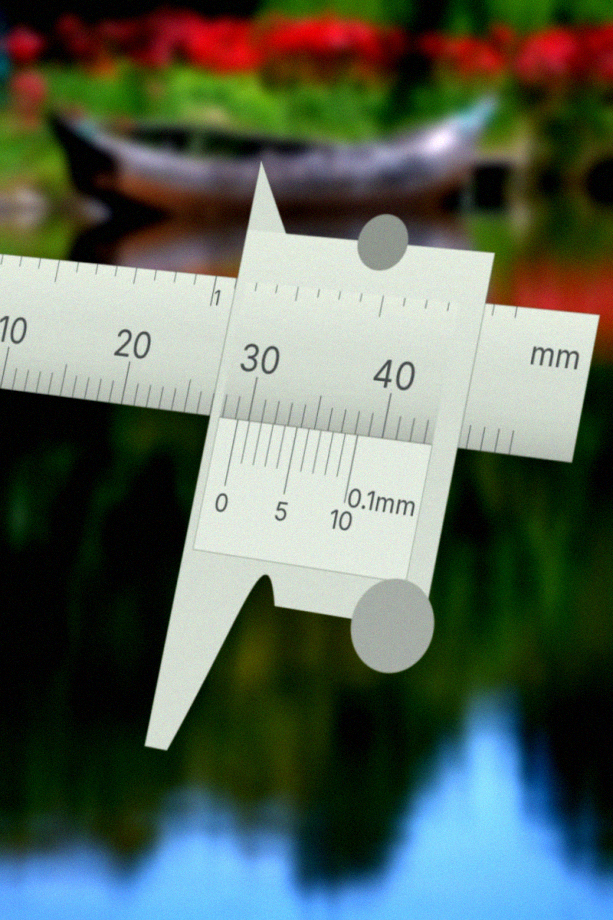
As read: 29.2 mm
